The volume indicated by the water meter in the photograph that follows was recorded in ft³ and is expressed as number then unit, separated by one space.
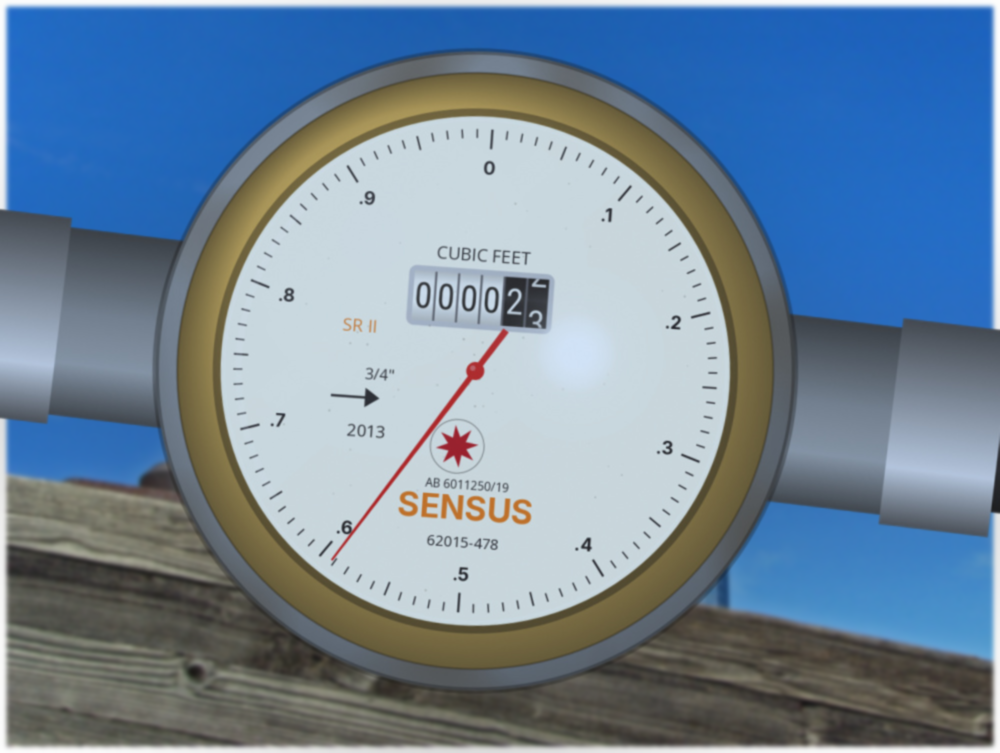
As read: 22.59 ft³
